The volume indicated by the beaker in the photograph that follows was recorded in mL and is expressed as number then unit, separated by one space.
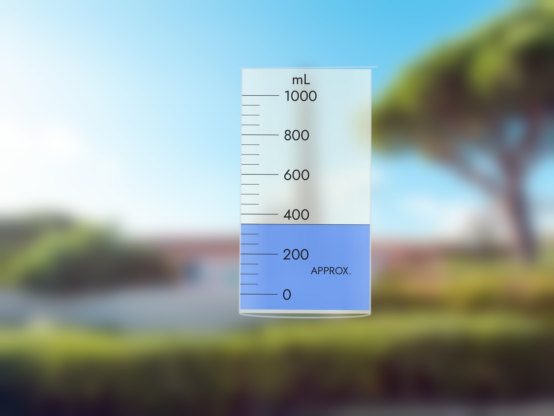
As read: 350 mL
